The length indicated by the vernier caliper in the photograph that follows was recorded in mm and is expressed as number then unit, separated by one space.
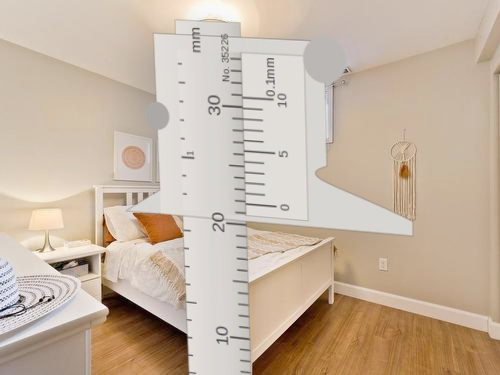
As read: 21.8 mm
